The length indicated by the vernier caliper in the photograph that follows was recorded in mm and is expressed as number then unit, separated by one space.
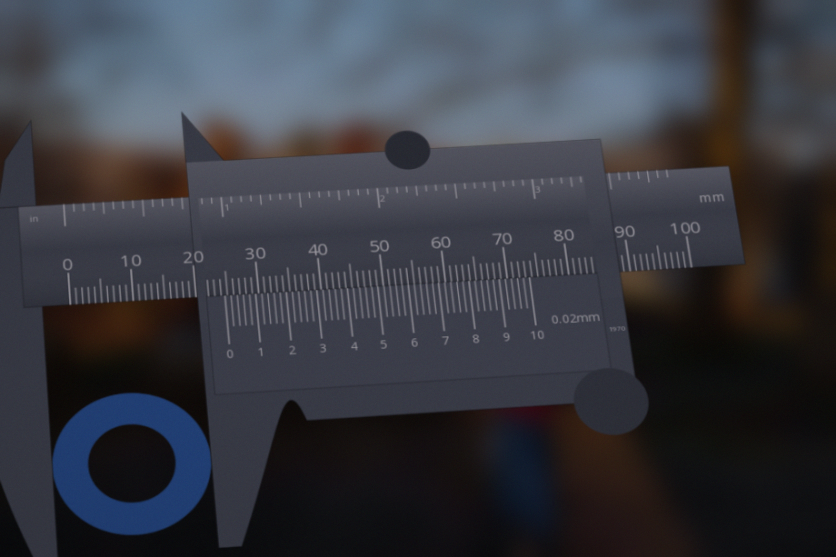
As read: 24.6 mm
